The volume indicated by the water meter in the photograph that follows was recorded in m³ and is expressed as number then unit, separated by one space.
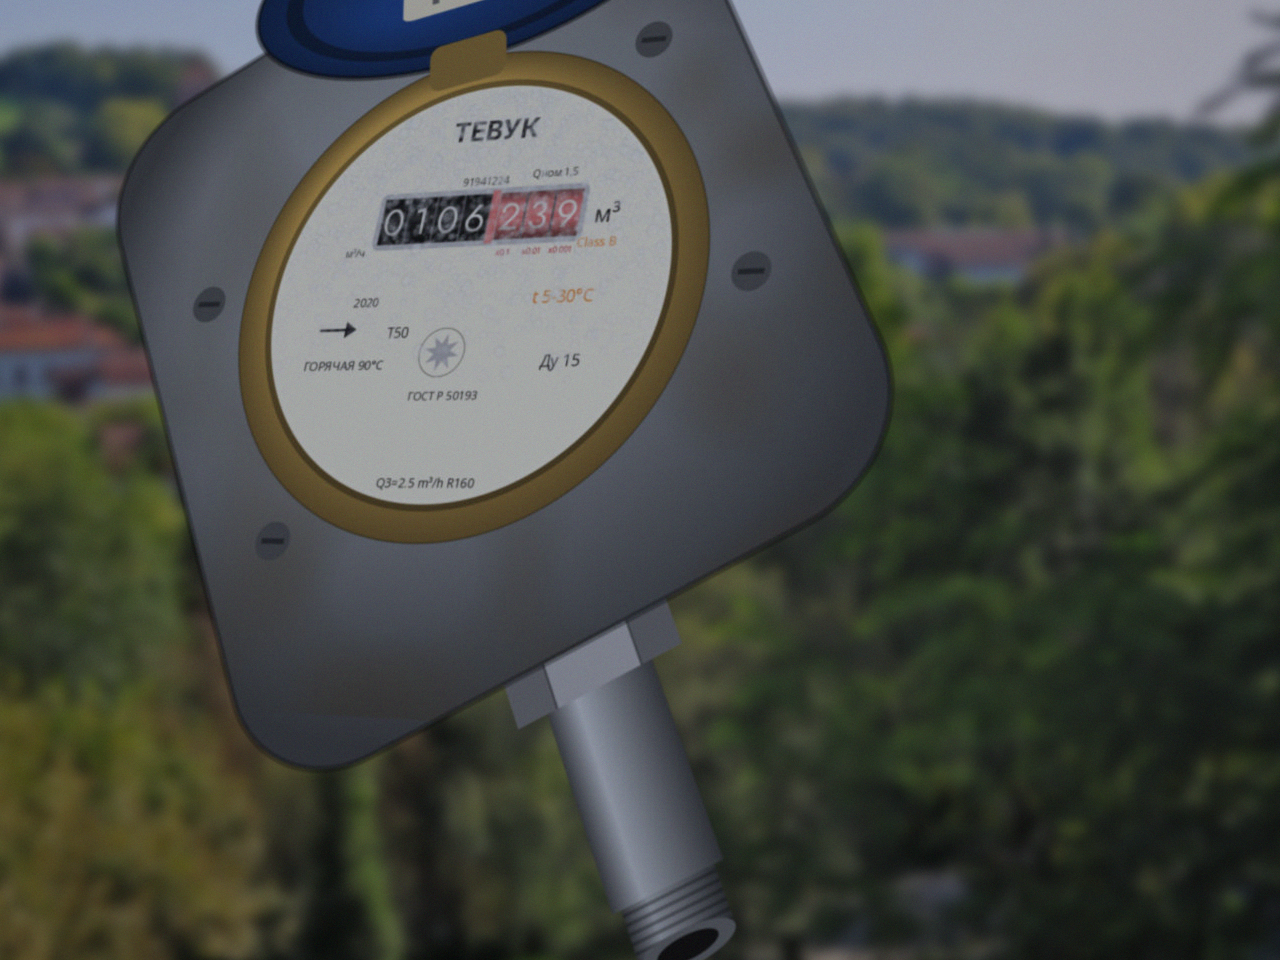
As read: 106.239 m³
